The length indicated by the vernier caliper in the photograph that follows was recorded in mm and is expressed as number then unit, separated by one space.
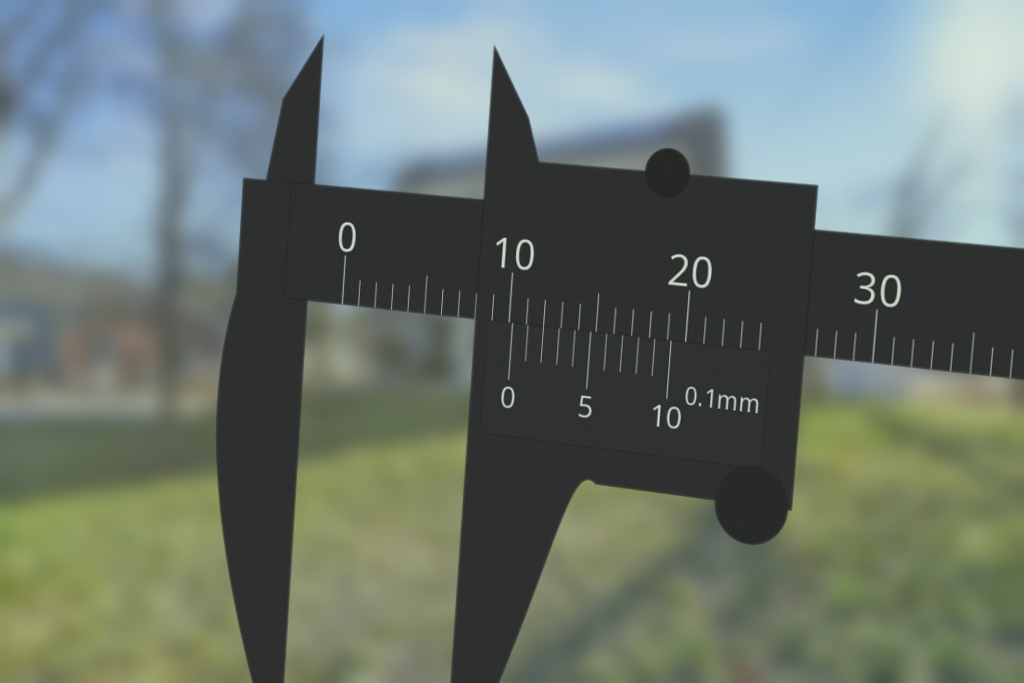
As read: 10.2 mm
